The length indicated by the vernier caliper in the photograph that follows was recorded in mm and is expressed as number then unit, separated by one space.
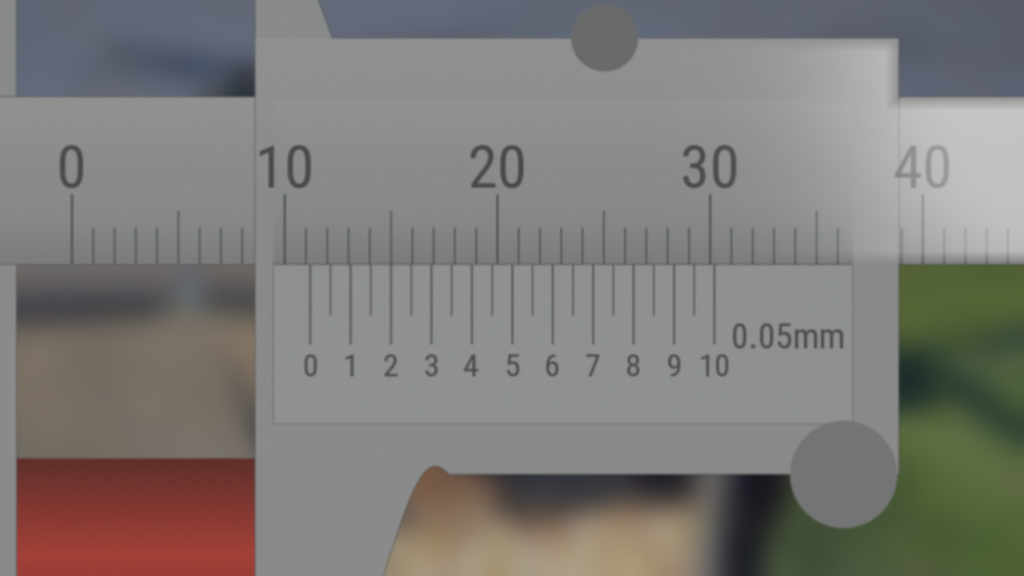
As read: 11.2 mm
